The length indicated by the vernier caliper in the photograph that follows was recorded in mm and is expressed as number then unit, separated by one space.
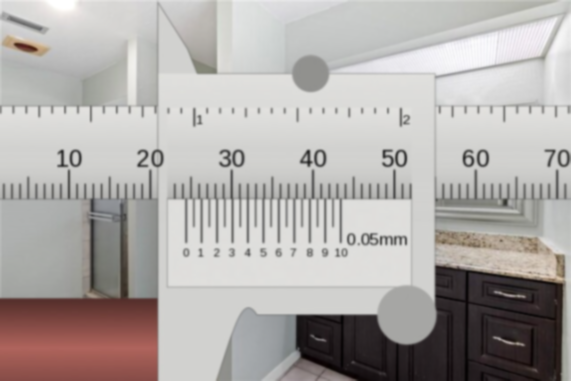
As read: 24.4 mm
